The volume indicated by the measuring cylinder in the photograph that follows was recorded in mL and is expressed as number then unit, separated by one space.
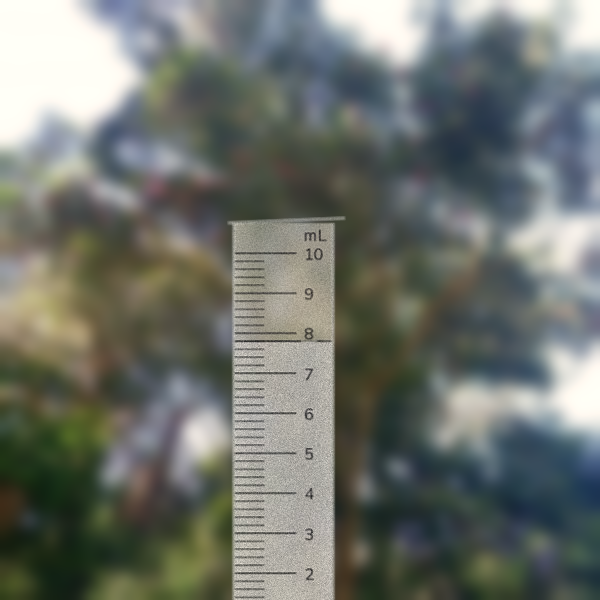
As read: 7.8 mL
